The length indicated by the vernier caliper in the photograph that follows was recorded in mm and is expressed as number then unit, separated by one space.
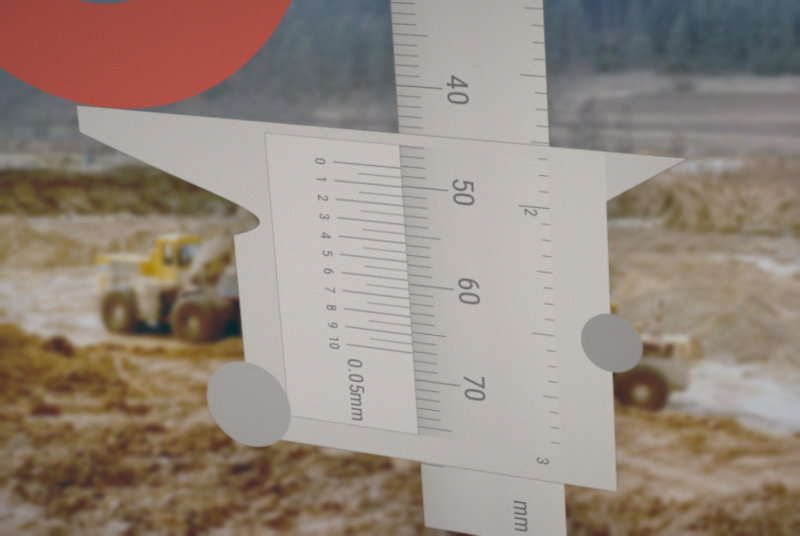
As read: 48.2 mm
